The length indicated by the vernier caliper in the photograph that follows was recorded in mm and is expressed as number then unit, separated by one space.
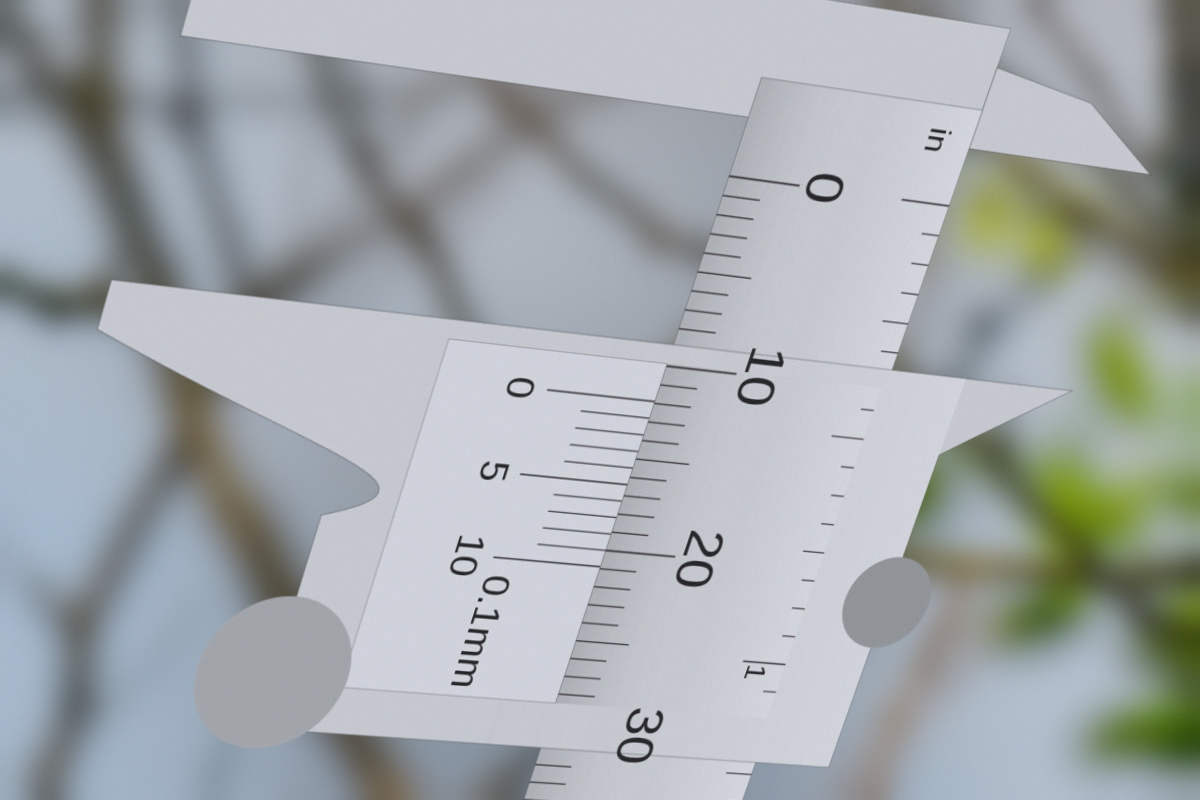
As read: 11.9 mm
